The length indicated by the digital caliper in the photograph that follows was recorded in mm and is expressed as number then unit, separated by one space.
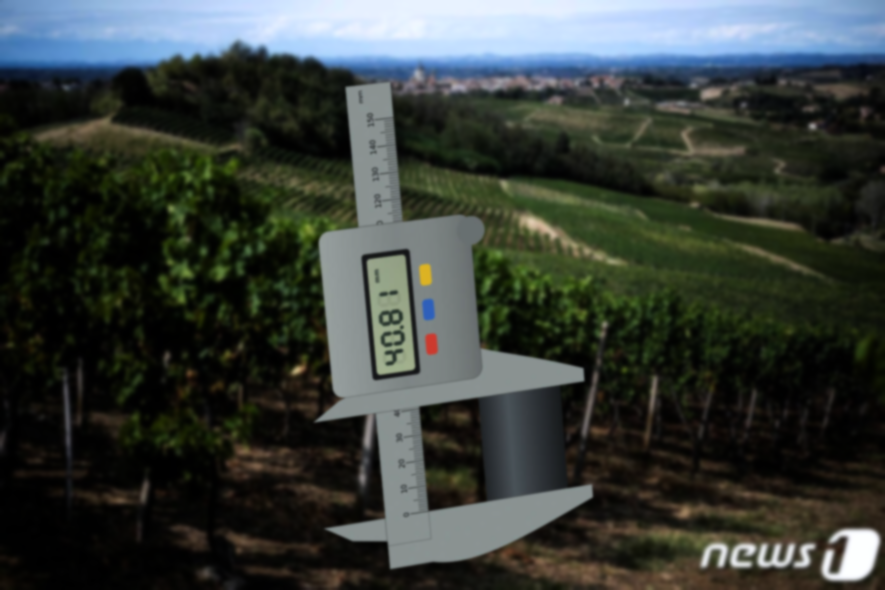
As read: 40.81 mm
